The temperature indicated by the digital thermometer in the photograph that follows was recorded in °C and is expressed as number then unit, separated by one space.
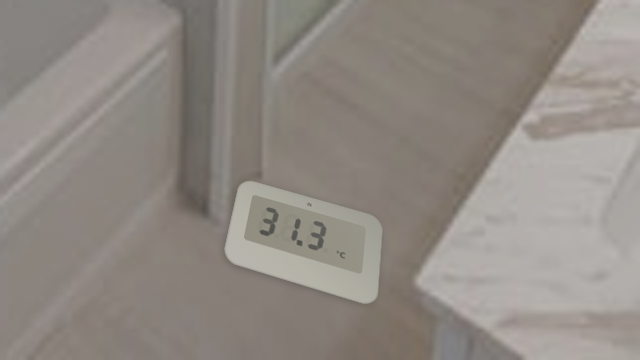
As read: 31.3 °C
